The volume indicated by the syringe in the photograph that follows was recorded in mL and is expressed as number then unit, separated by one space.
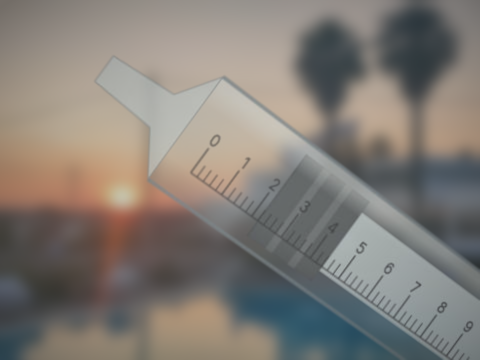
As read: 2.2 mL
